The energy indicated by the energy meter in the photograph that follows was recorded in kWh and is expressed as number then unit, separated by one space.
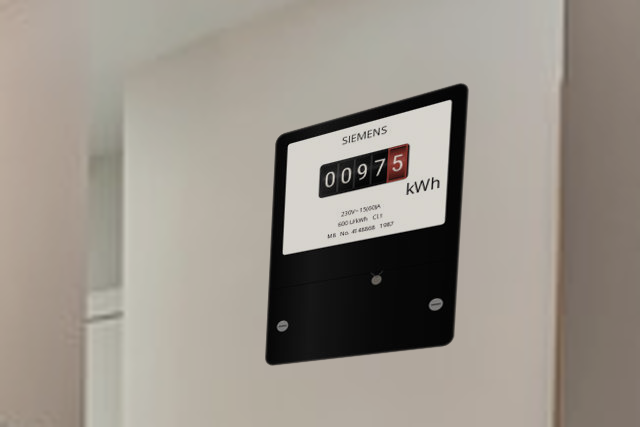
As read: 97.5 kWh
